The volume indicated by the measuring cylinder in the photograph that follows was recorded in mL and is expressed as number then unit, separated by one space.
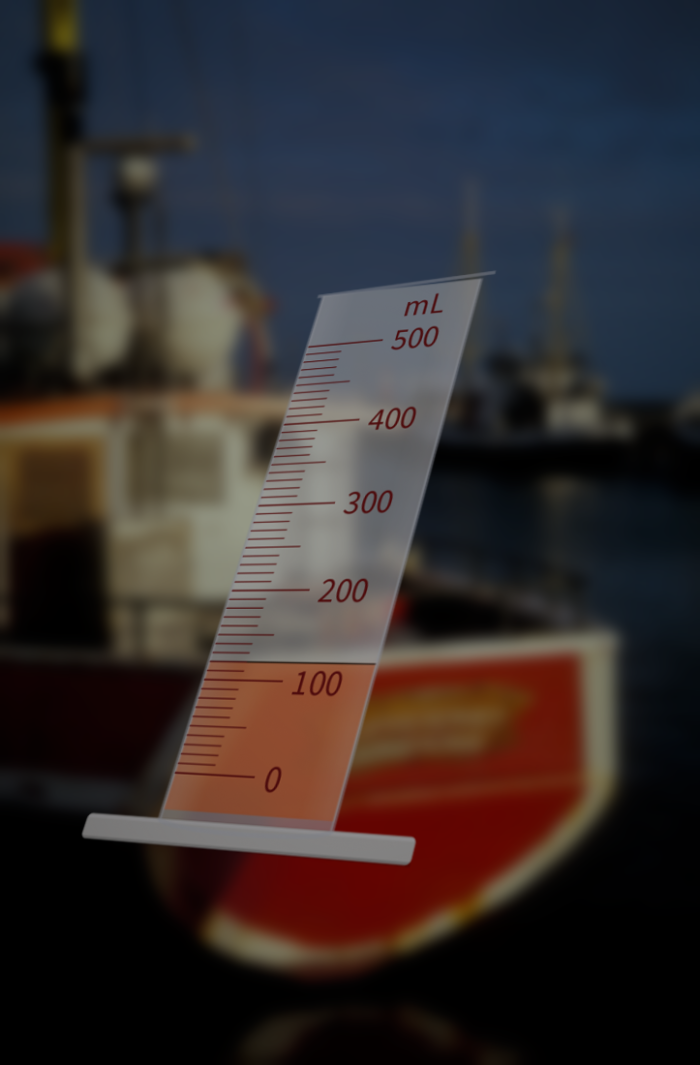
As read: 120 mL
